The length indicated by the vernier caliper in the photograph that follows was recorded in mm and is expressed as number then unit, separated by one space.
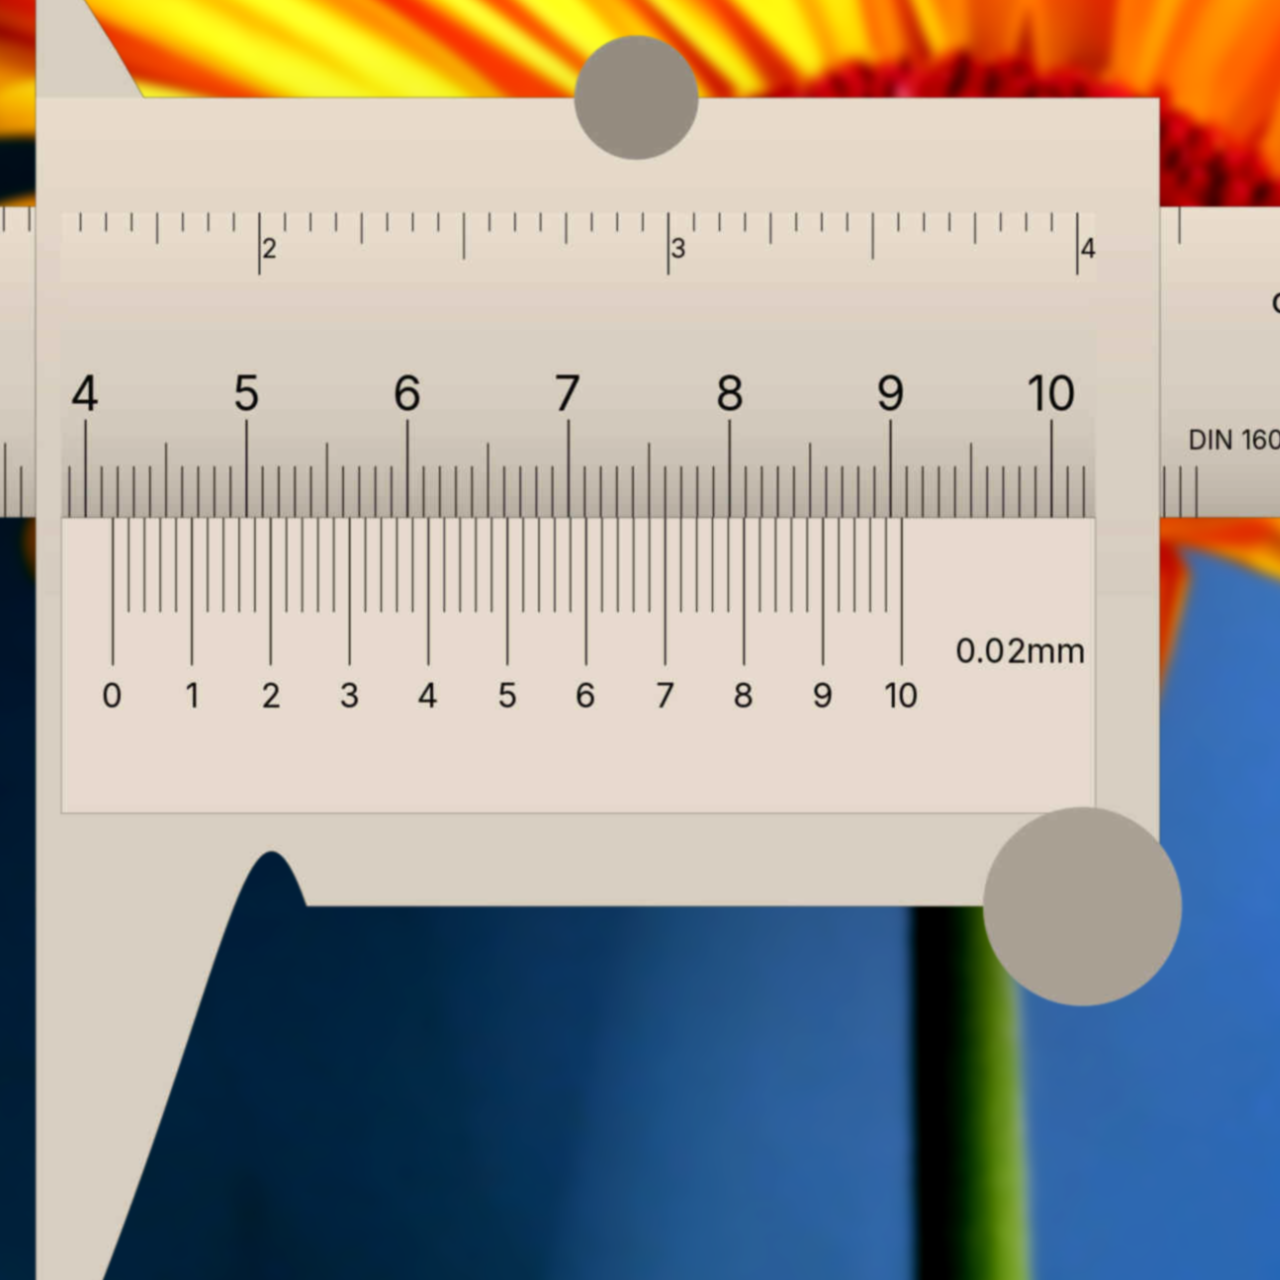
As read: 41.7 mm
